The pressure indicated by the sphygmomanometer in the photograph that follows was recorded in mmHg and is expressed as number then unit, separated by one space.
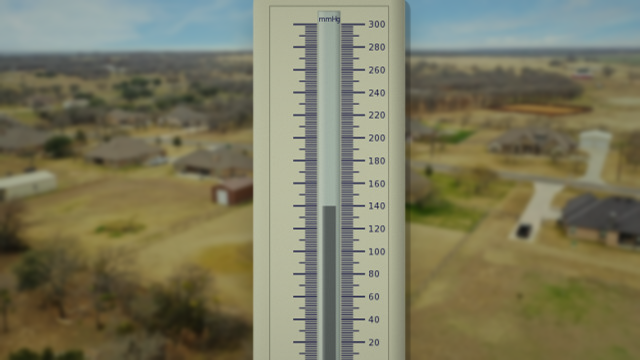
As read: 140 mmHg
